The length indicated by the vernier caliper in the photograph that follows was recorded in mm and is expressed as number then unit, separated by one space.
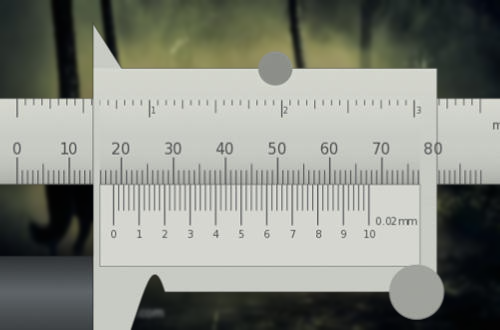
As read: 18.5 mm
